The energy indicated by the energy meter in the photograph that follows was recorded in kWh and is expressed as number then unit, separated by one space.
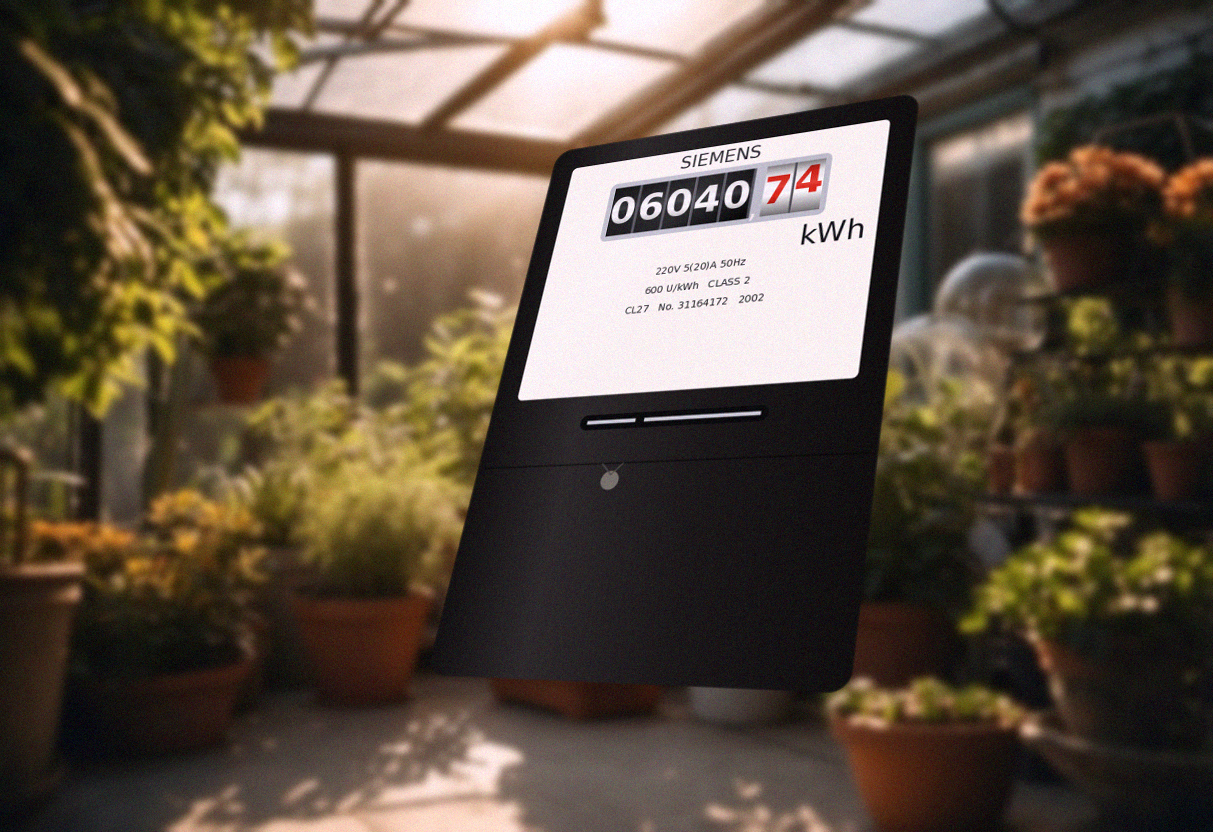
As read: 6040.74 kWh
